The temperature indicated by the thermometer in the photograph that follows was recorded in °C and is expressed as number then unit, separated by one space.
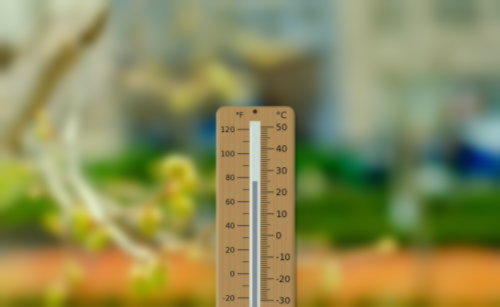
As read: 25 °C
